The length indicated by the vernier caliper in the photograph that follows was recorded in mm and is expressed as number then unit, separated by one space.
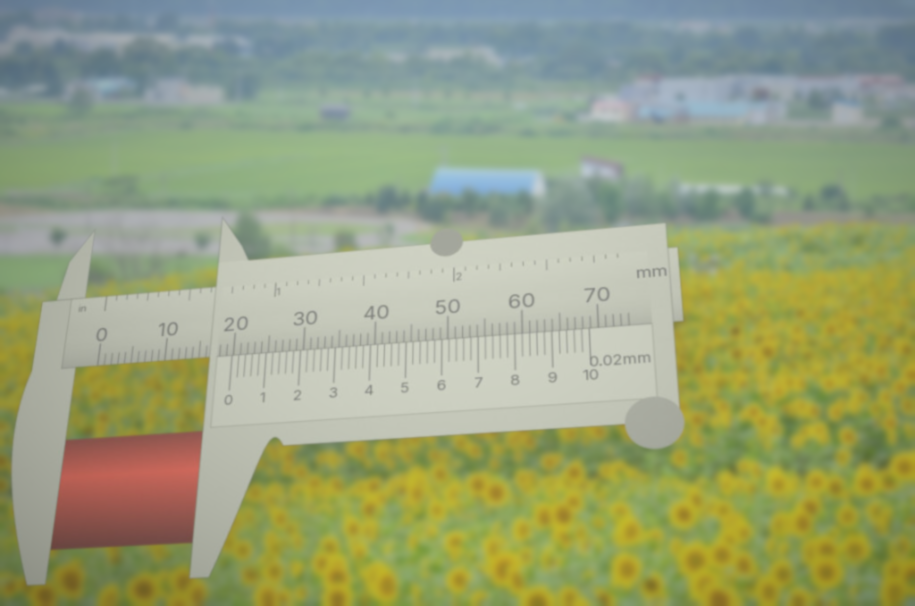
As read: 19.8 mm
